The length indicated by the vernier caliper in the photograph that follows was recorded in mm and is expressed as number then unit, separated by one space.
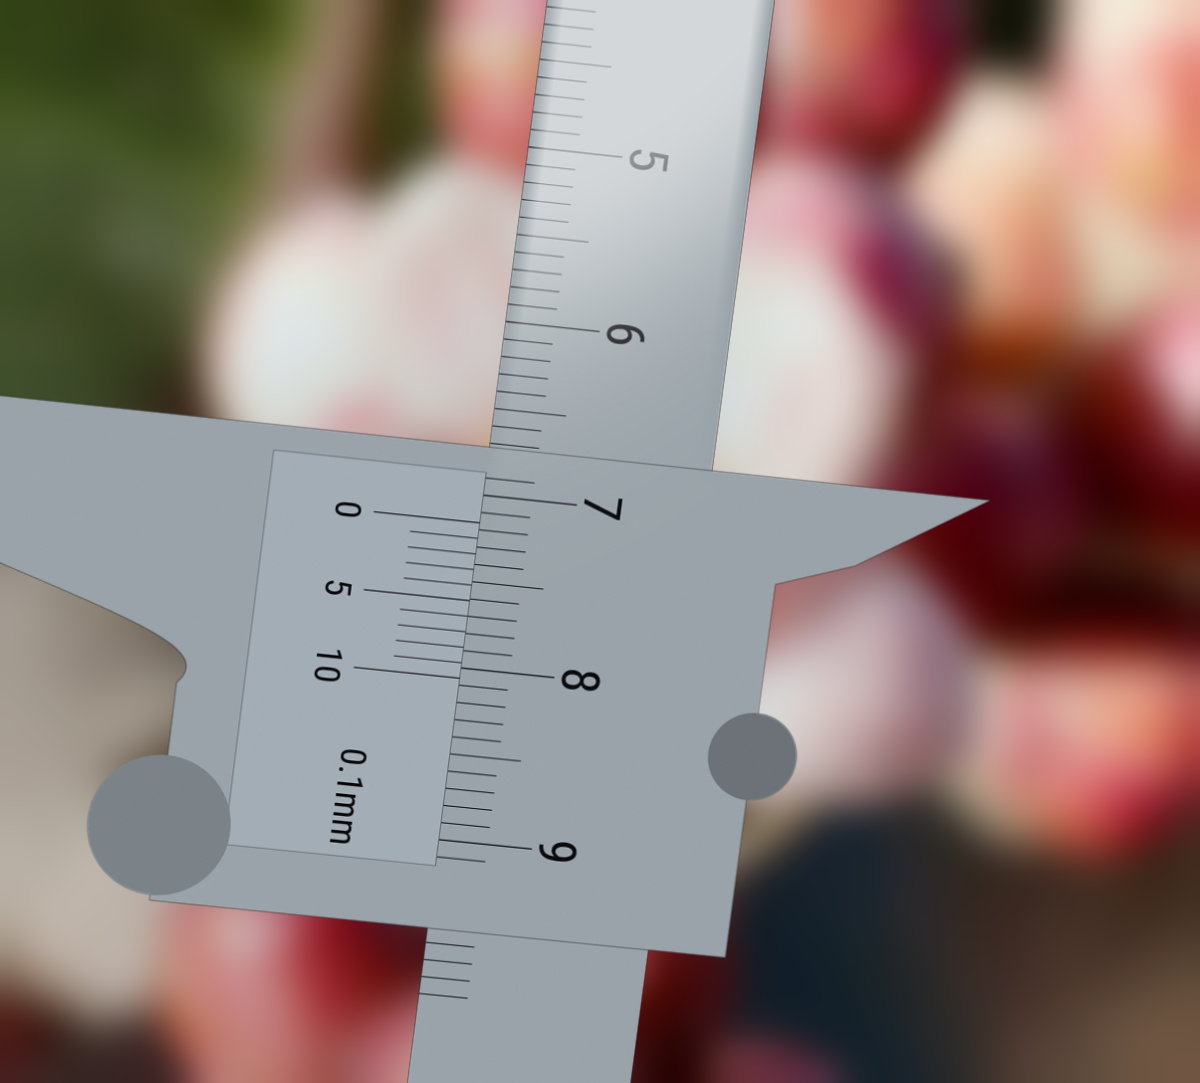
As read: 71.6 mm
